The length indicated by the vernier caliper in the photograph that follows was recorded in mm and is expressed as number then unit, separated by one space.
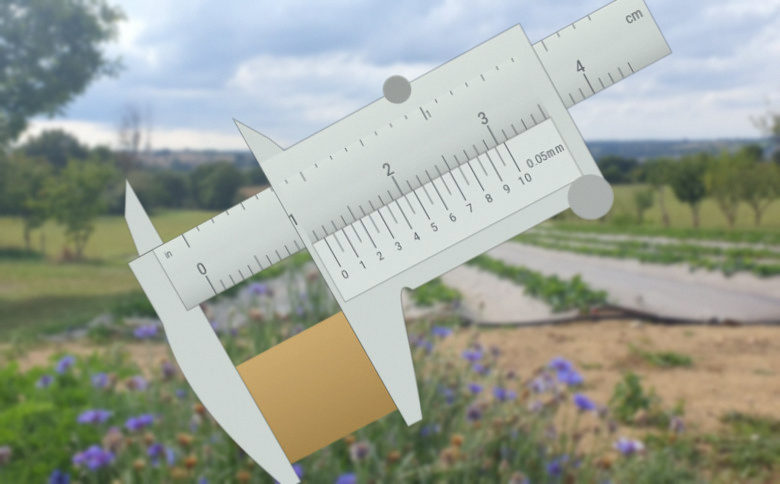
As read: 11.6 mm
